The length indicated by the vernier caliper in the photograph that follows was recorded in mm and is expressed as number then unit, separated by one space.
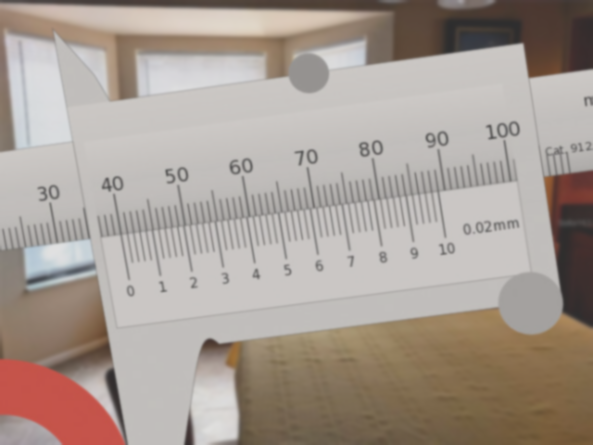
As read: 40.0 mm
